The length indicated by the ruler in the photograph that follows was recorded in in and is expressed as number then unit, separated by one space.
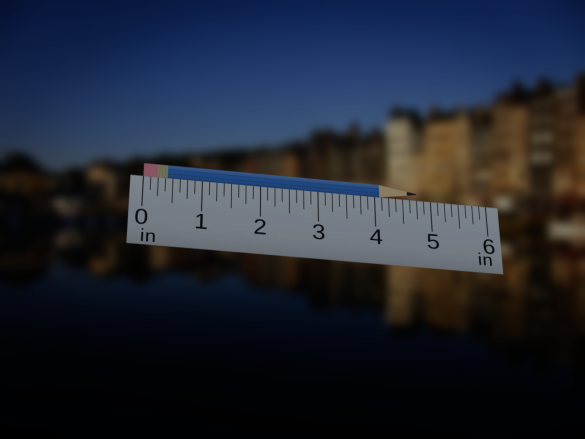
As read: 4.75 in
